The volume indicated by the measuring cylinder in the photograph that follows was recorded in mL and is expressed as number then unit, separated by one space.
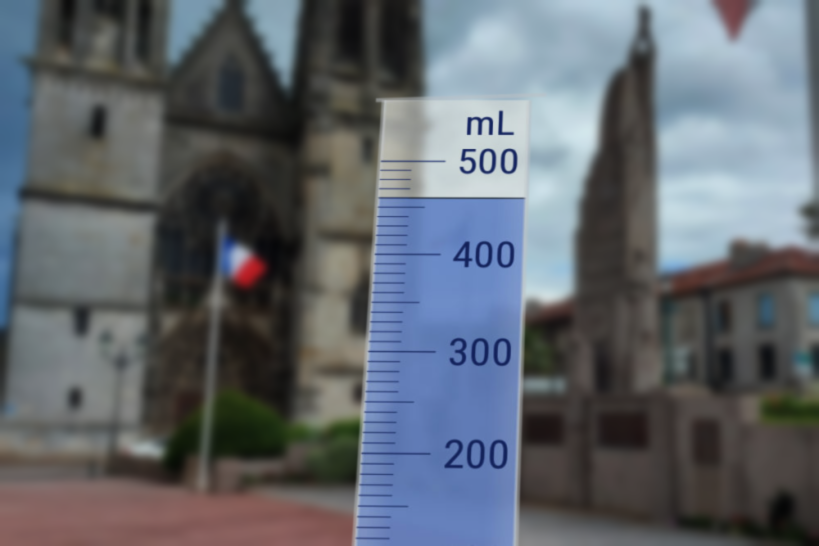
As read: 460 mL
